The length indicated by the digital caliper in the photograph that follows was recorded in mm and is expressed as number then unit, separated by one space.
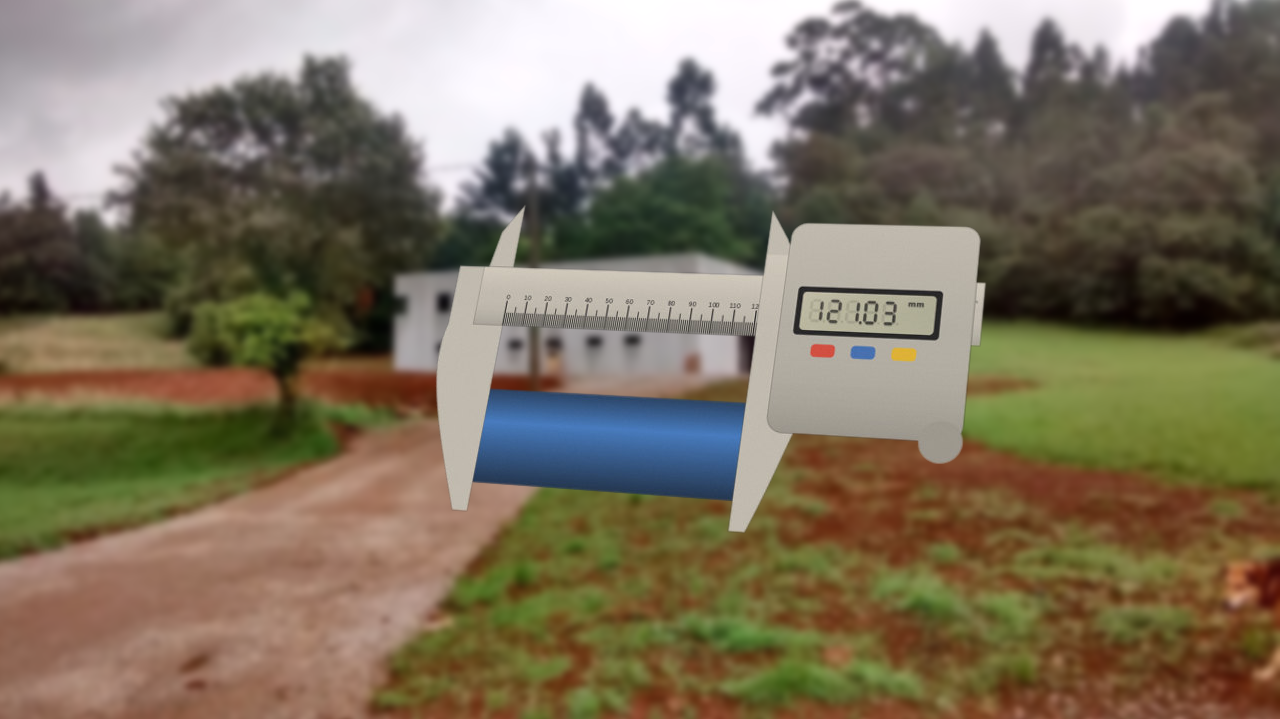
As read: 121.03 mm
